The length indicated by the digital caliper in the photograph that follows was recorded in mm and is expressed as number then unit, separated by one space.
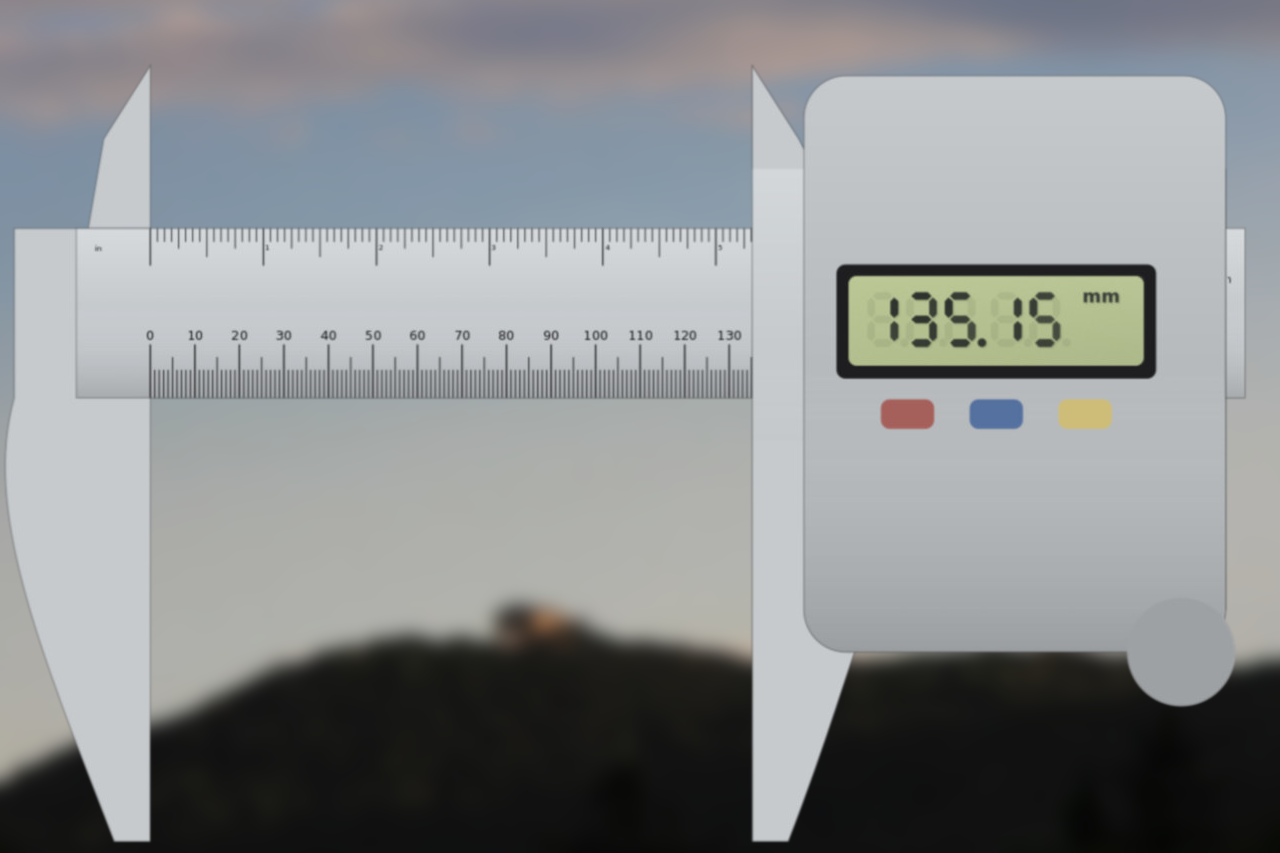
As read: 135.15 mm
